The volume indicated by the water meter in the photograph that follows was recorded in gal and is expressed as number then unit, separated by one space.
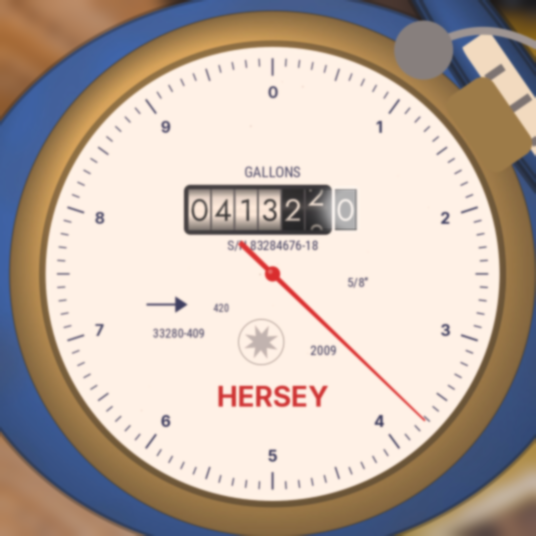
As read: 413223.7 gal
